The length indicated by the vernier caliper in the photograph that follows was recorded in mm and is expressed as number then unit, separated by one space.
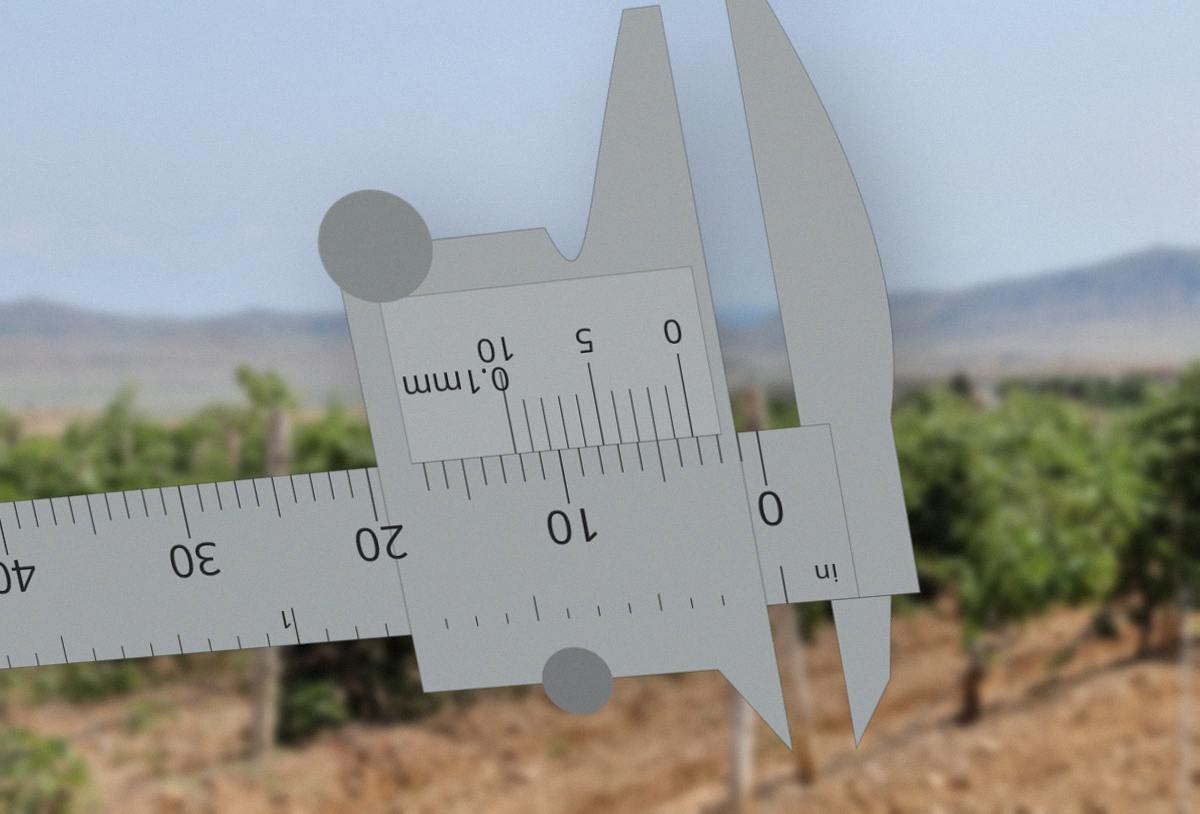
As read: 3.2 mm
